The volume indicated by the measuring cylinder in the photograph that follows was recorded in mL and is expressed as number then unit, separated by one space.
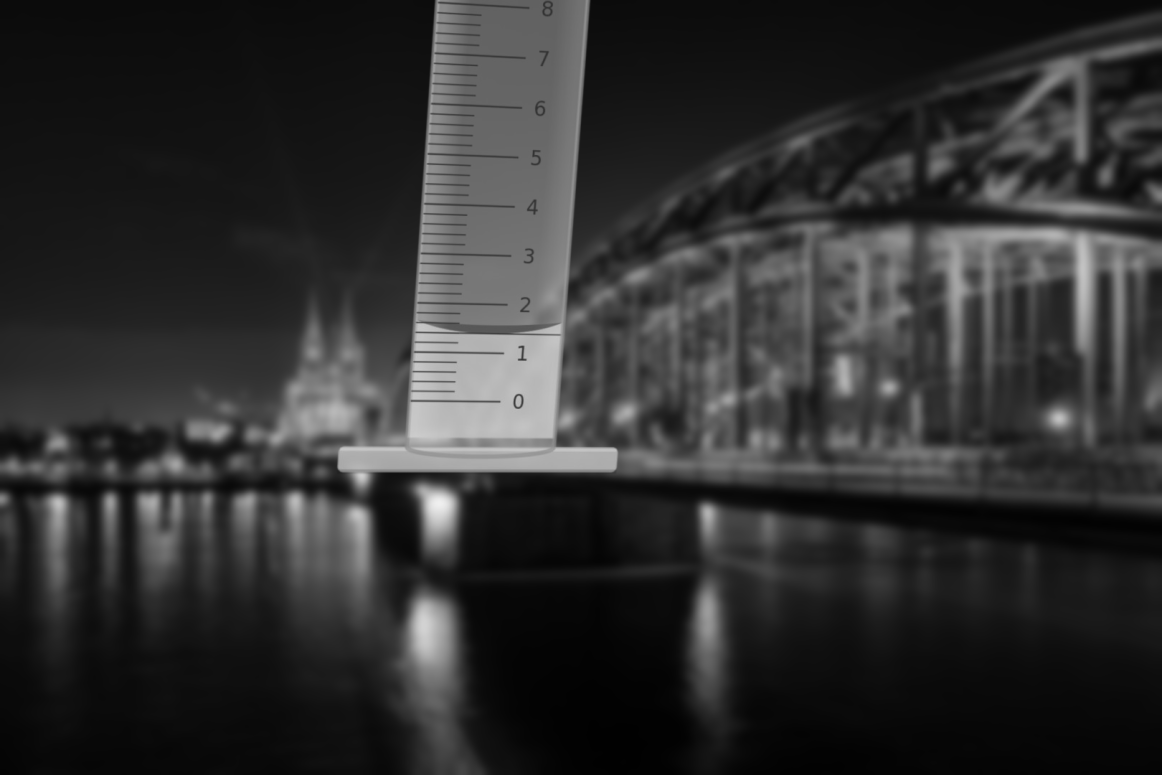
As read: 1.4 mL
